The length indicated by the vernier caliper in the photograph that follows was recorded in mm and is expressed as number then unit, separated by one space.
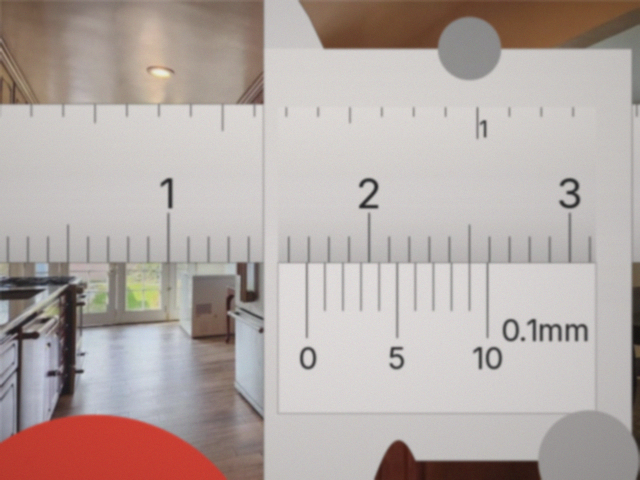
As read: 16.9 mm
